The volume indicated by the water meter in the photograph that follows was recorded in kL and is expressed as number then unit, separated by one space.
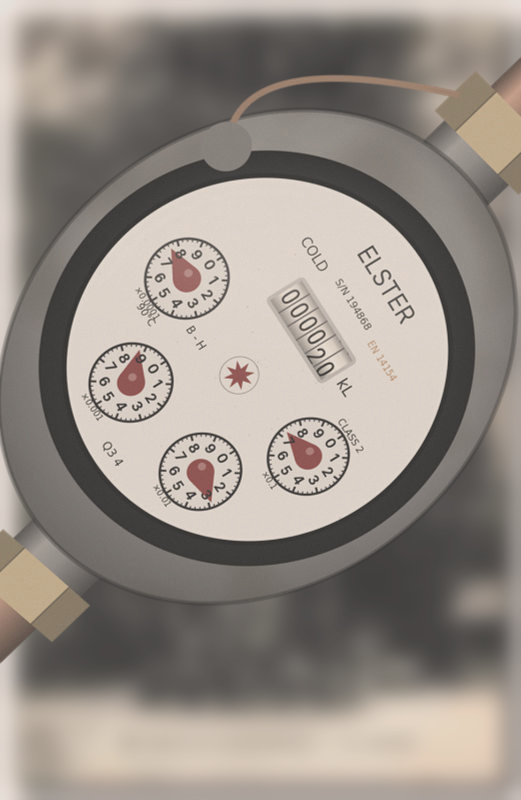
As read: 19.7287 kL
